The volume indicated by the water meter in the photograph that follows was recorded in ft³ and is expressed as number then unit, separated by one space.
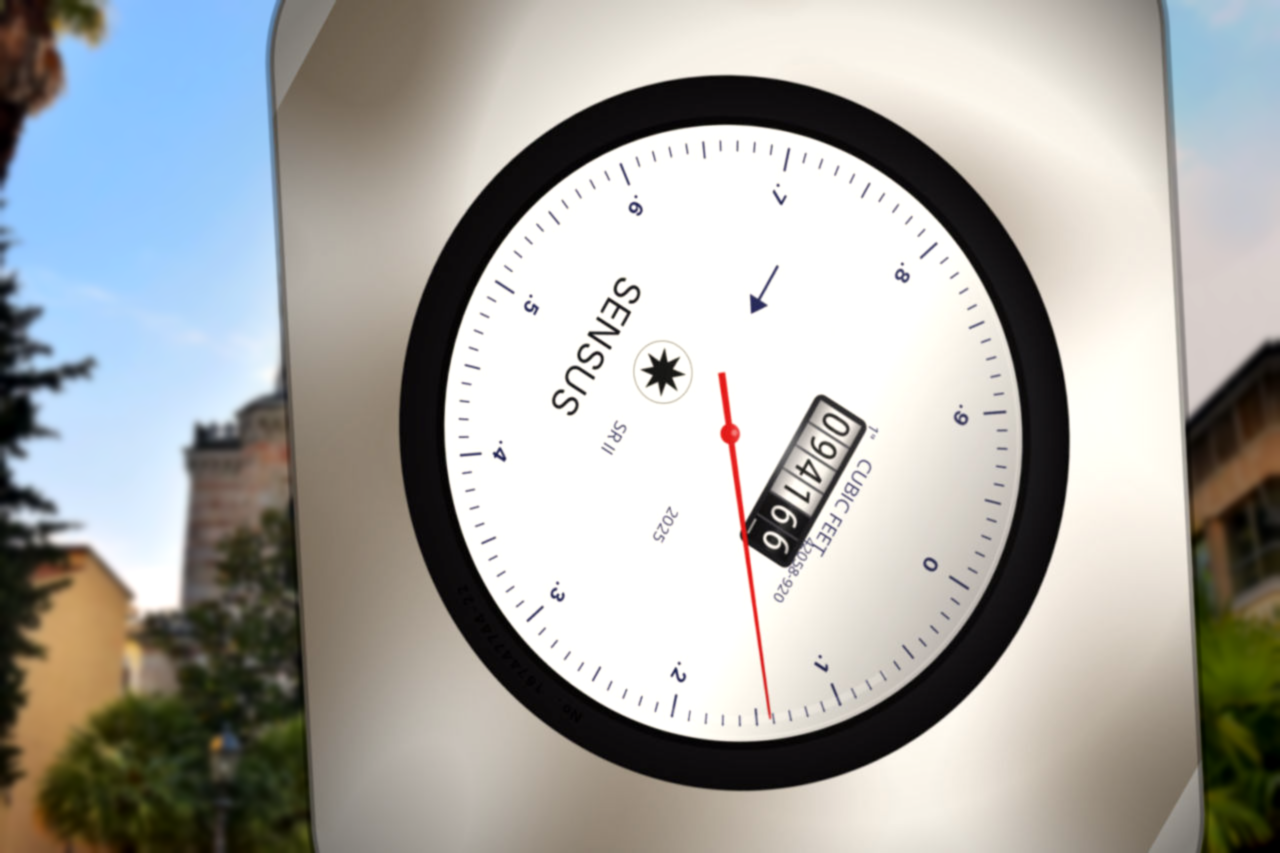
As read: 94166.14 ft³
